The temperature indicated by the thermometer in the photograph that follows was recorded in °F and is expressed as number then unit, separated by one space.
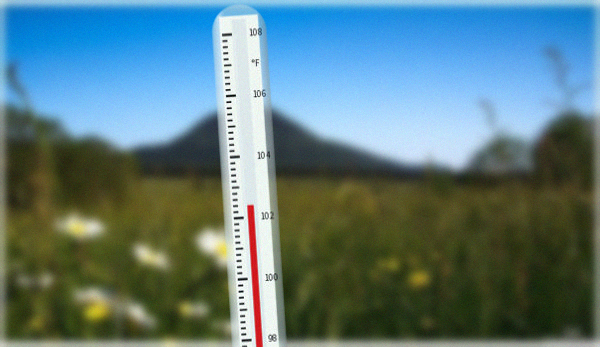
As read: 102.4 °F
